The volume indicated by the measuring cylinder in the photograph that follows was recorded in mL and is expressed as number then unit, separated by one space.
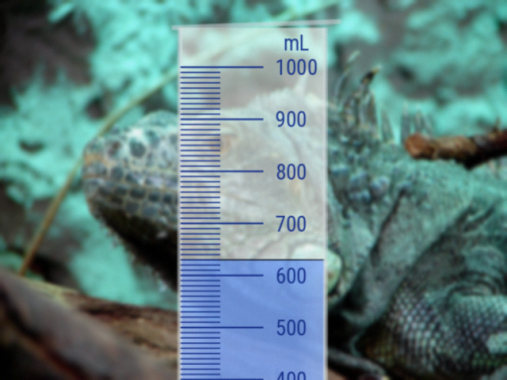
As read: 630 mL
